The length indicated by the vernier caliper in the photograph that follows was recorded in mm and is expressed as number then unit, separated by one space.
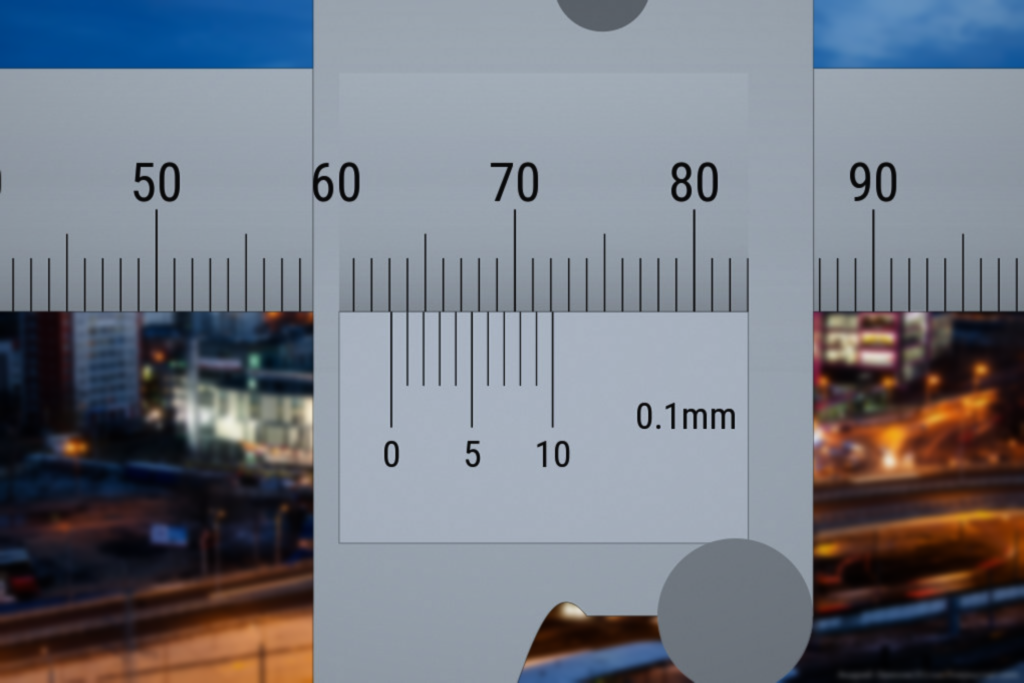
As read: 63.1 mm
